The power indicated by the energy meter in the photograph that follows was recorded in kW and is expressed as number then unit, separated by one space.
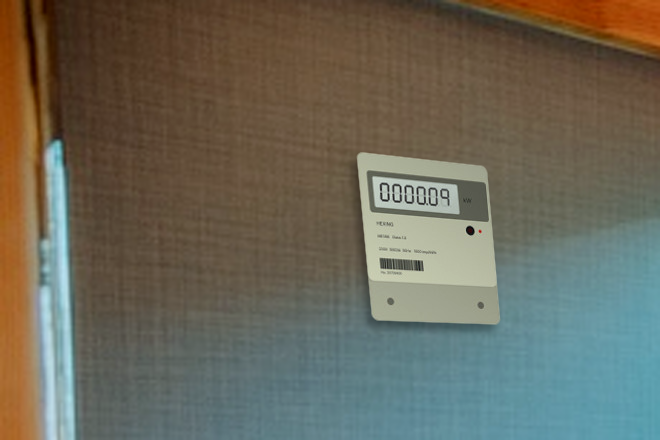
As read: 0.09 kW
